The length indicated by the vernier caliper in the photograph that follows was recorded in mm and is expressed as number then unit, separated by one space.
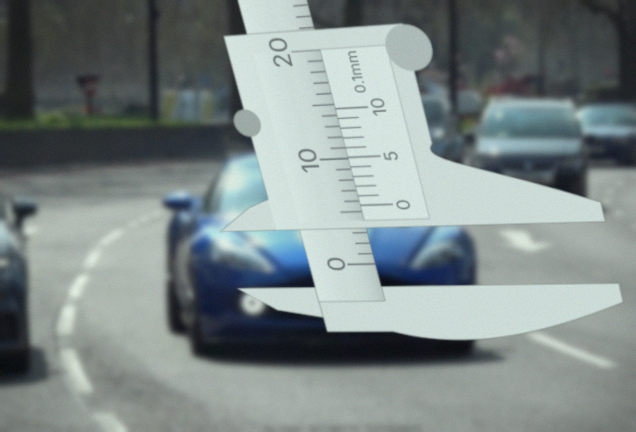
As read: 5.6 mm
